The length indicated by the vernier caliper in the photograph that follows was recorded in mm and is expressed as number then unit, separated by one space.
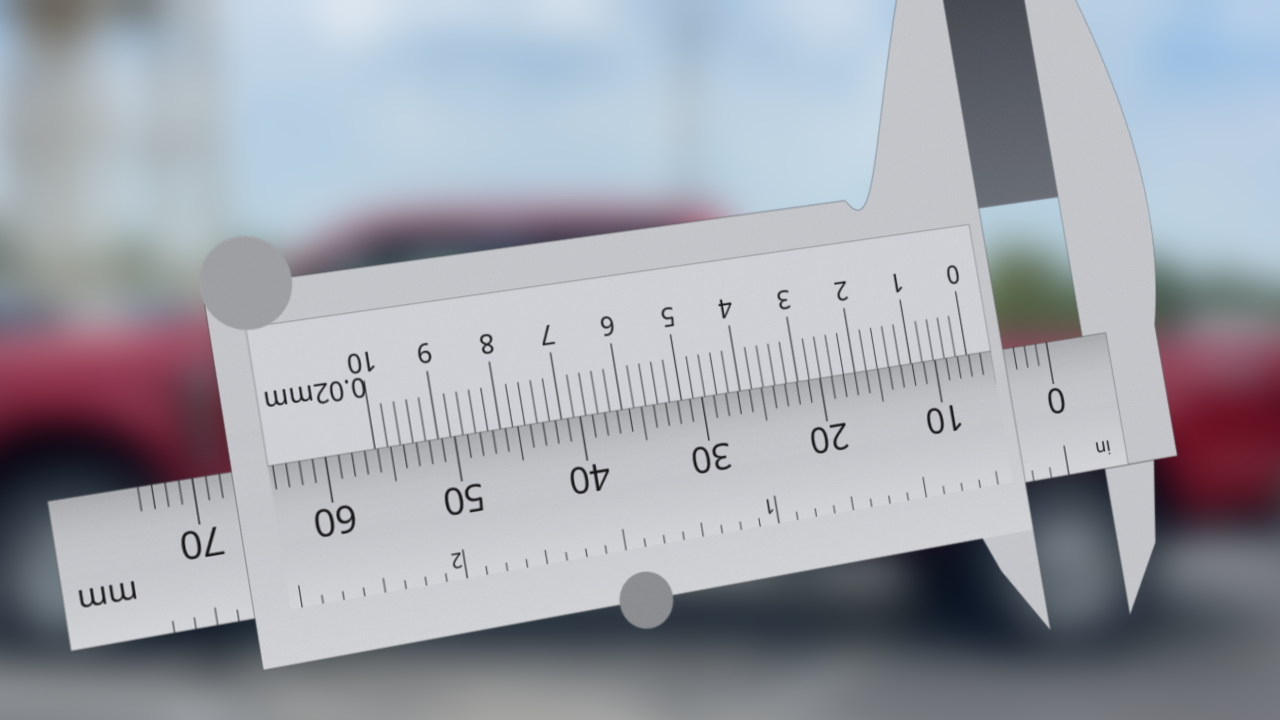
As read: 7.2 mm
